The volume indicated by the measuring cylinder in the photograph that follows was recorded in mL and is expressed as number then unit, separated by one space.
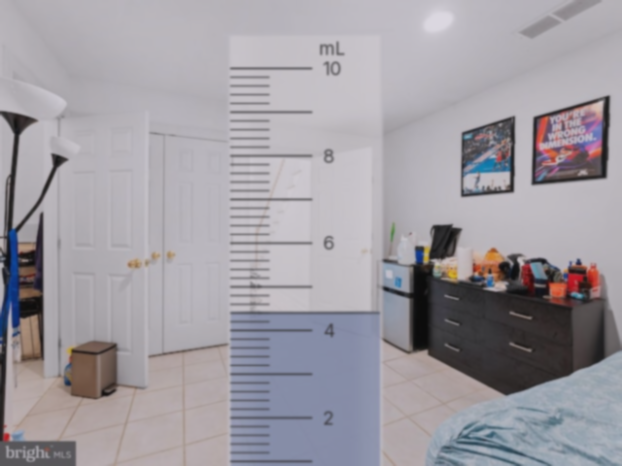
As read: 4.4 mL
